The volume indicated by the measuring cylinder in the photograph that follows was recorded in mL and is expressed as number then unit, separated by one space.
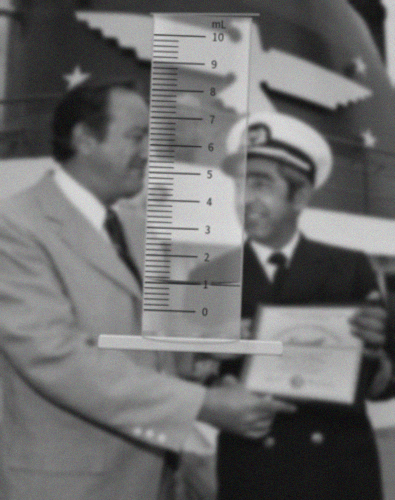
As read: 1 mL
